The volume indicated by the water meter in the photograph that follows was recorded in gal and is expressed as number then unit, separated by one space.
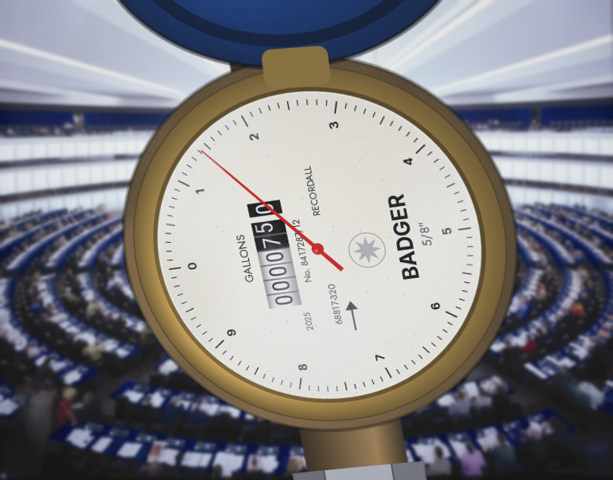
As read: 751.4 gal
